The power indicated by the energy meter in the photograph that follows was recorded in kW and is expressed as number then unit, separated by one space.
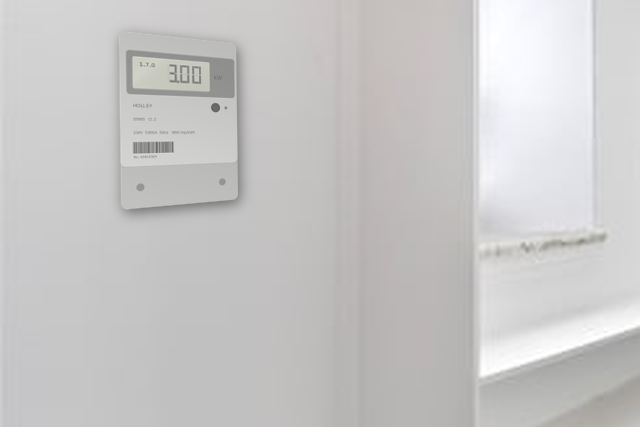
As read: 3.00 kW
